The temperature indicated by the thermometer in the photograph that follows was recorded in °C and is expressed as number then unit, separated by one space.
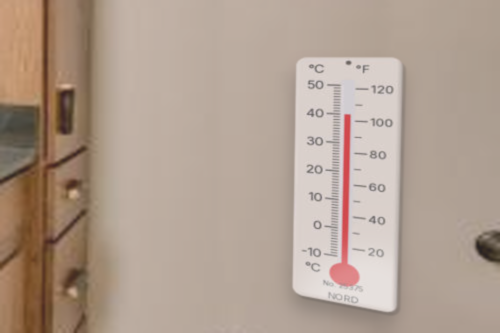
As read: 40 °C
